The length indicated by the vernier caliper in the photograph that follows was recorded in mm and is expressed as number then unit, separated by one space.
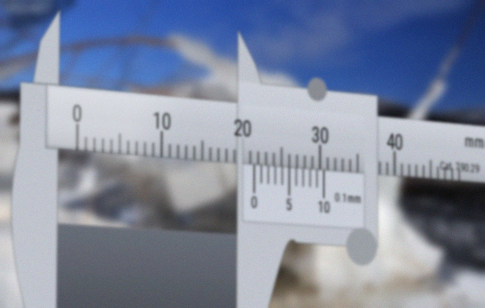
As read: 21.5 mm
